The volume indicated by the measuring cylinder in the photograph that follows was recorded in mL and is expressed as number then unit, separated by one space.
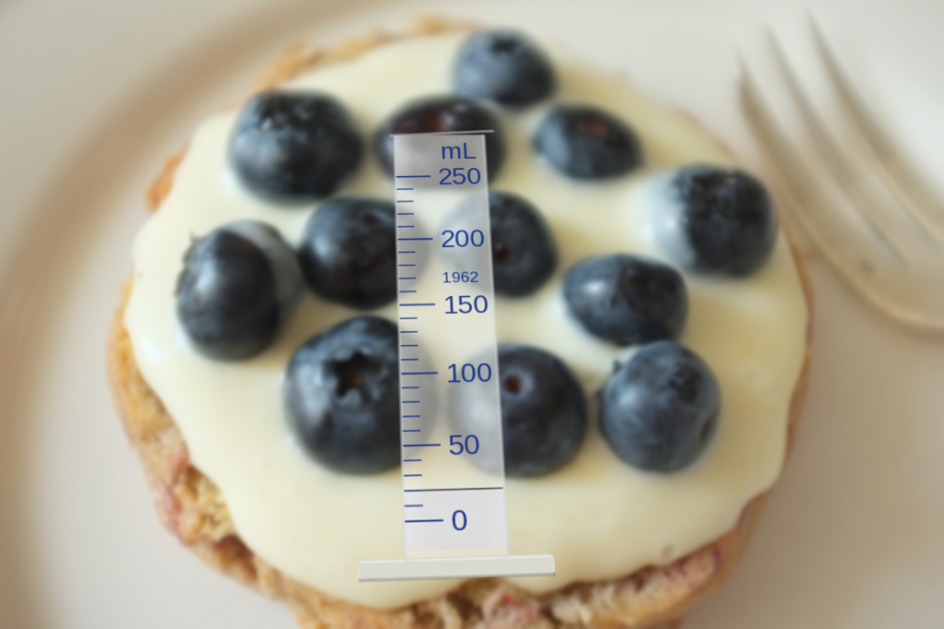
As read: 20 mL
